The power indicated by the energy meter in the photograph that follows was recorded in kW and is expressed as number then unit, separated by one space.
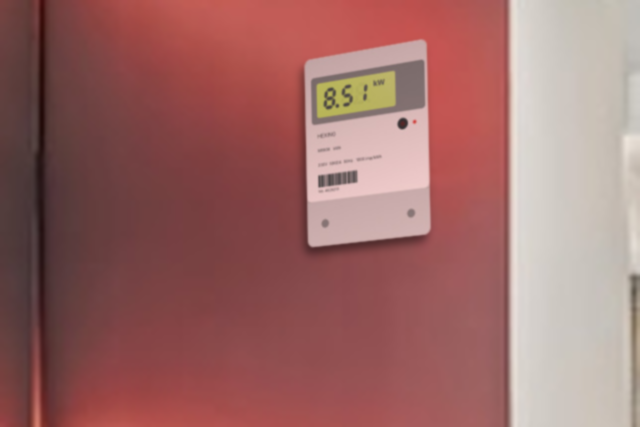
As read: 8.51 kW
